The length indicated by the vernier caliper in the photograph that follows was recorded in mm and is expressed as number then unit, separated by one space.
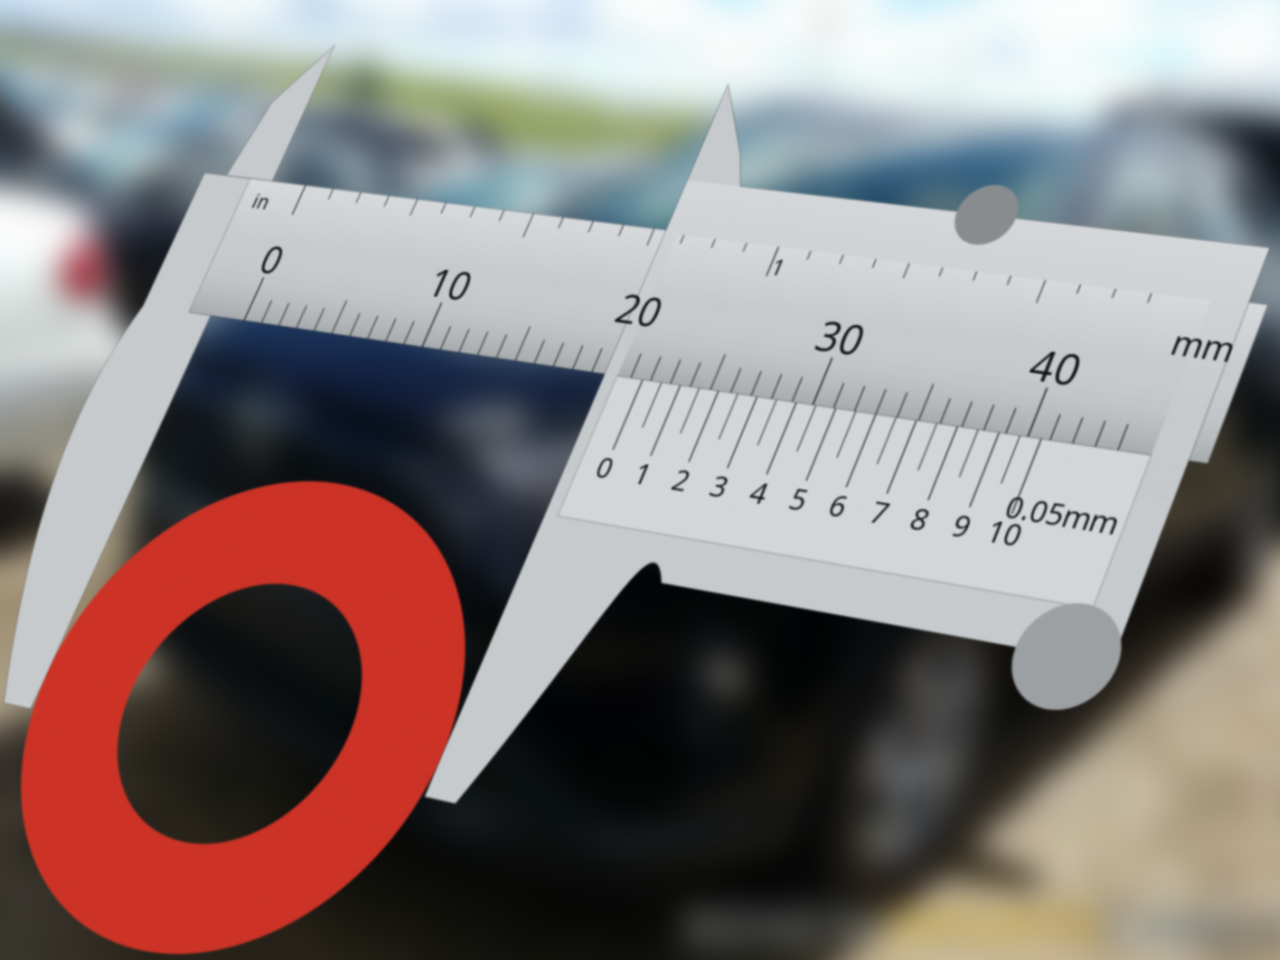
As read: 21.6 mm
